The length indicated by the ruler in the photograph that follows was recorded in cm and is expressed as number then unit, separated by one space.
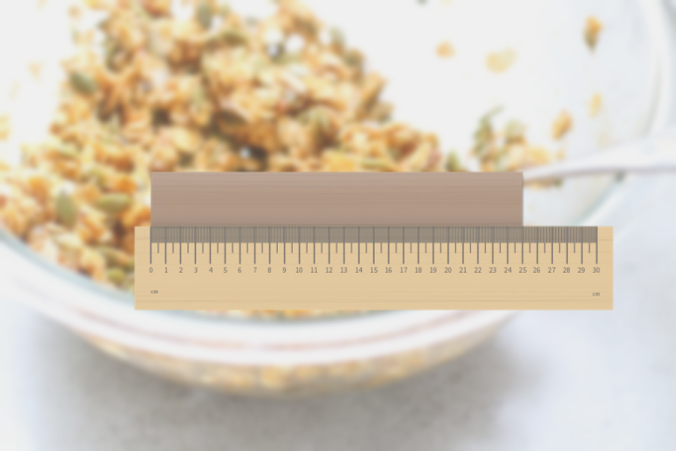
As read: 25 cm
